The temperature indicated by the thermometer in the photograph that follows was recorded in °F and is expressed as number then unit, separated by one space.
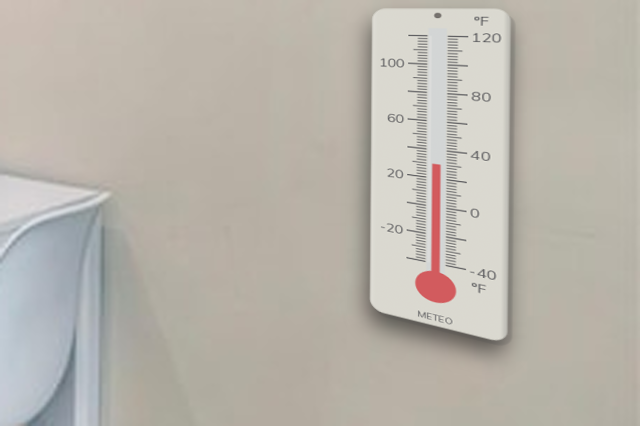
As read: 30 °F
